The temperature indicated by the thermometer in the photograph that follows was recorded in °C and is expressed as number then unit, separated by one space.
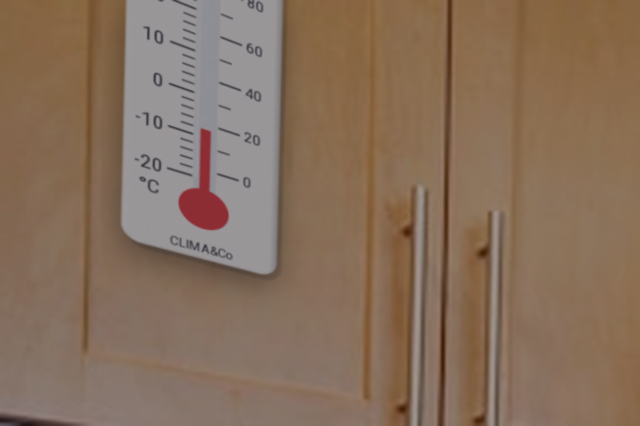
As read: -8 °C
